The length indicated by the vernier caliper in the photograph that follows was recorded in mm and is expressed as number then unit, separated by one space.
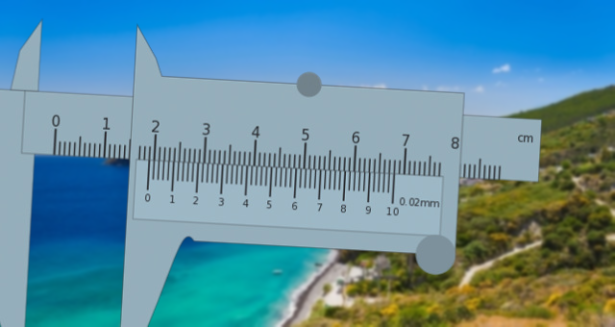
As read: 19.0 mm
